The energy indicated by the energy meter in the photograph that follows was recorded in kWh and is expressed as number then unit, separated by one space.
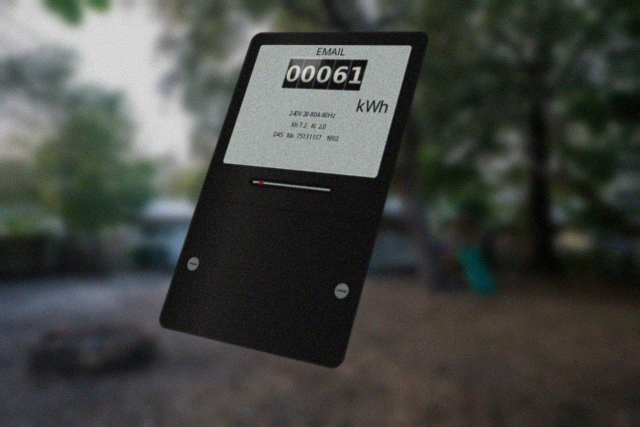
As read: 61 kWh
